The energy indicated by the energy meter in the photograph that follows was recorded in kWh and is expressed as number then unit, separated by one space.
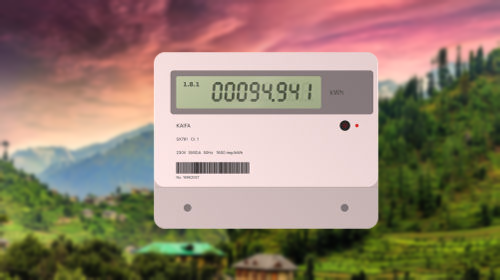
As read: 94.941 kWh
